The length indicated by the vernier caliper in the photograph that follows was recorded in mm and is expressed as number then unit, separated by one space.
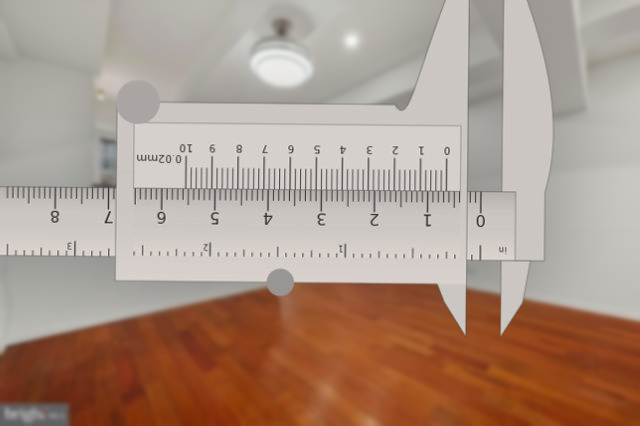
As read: 6.5 mm
